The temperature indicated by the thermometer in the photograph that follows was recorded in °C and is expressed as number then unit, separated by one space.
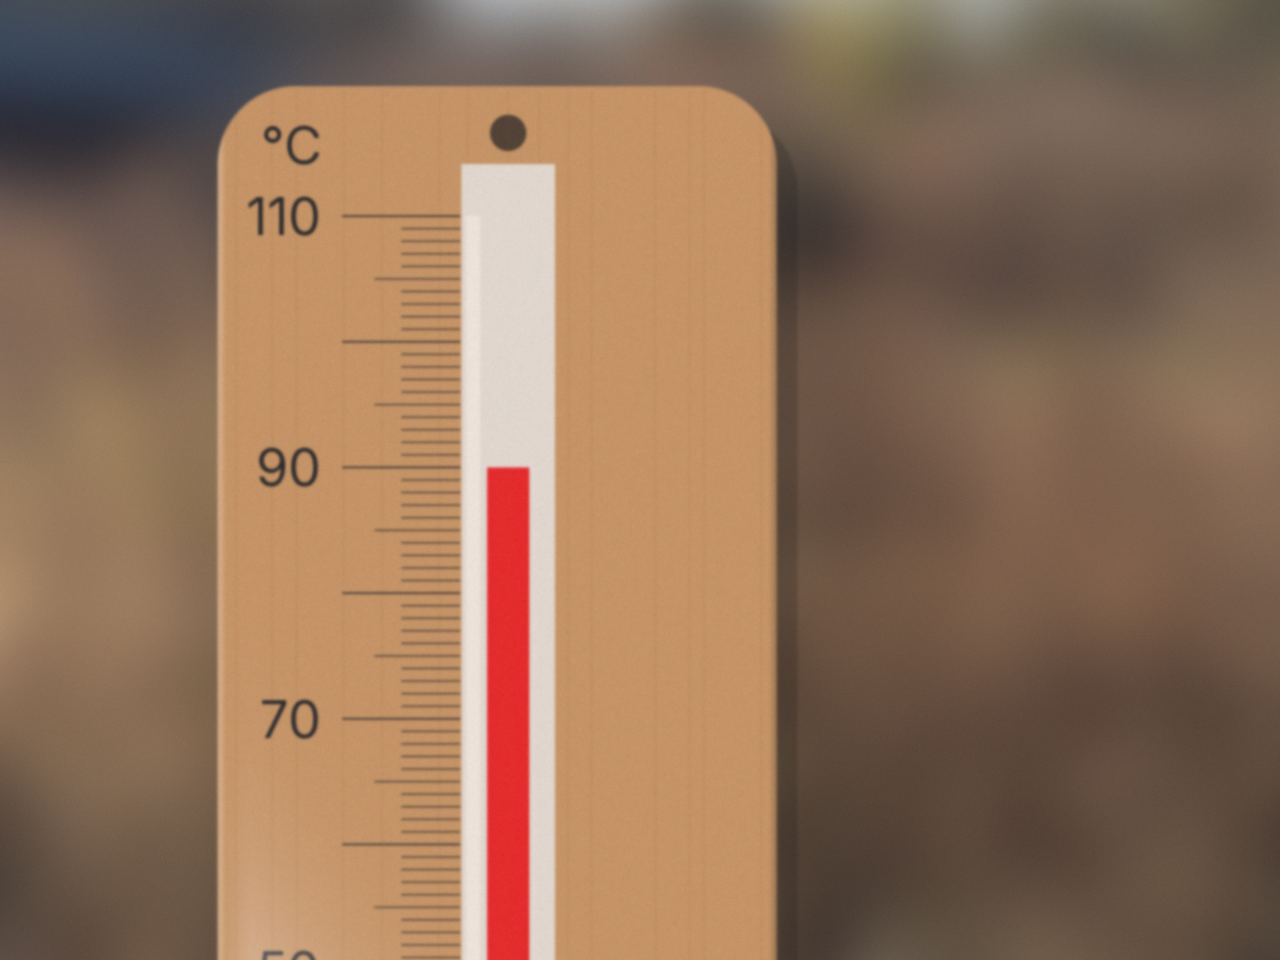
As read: 90 °C
